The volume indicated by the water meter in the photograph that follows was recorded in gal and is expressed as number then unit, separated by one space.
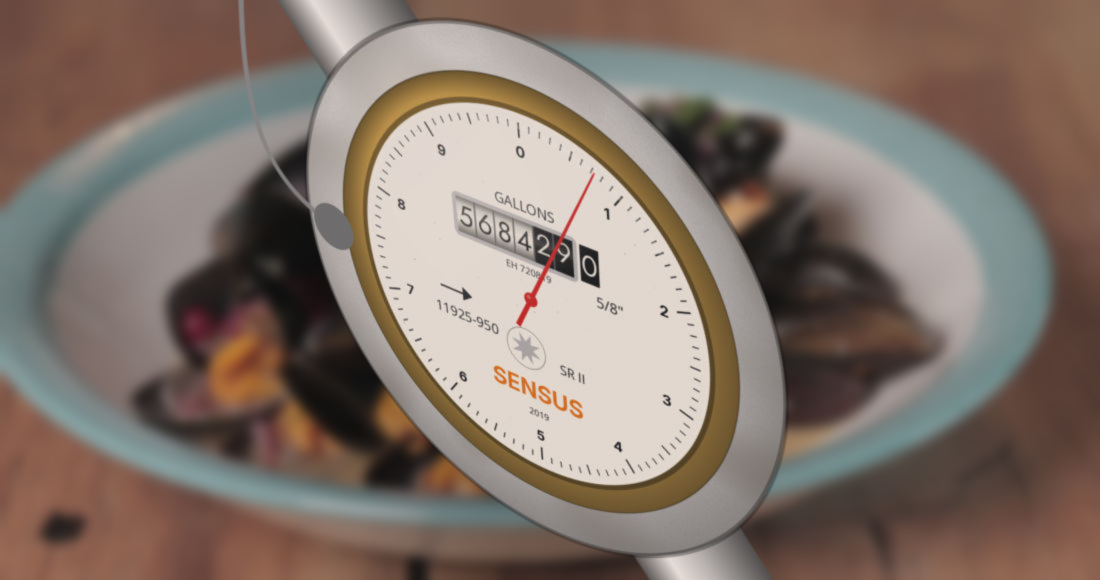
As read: 5684290.7 gal
